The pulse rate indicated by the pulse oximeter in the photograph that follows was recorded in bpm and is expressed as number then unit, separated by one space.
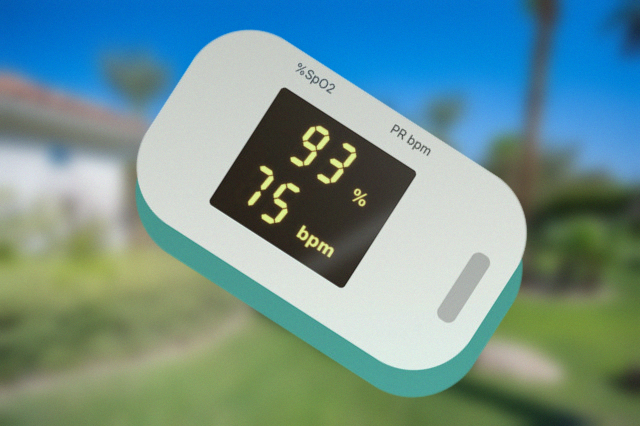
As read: 75 bpm
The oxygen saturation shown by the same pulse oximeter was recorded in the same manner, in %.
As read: 93 %
